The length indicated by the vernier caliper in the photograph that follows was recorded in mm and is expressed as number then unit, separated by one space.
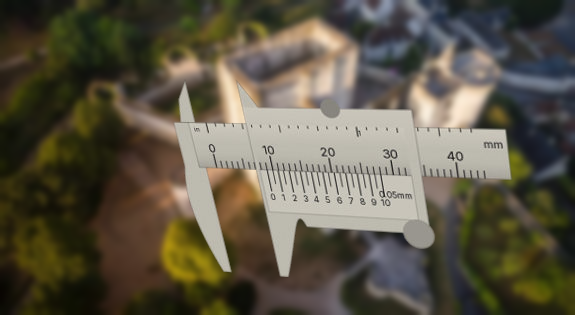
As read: 9.0 mm
